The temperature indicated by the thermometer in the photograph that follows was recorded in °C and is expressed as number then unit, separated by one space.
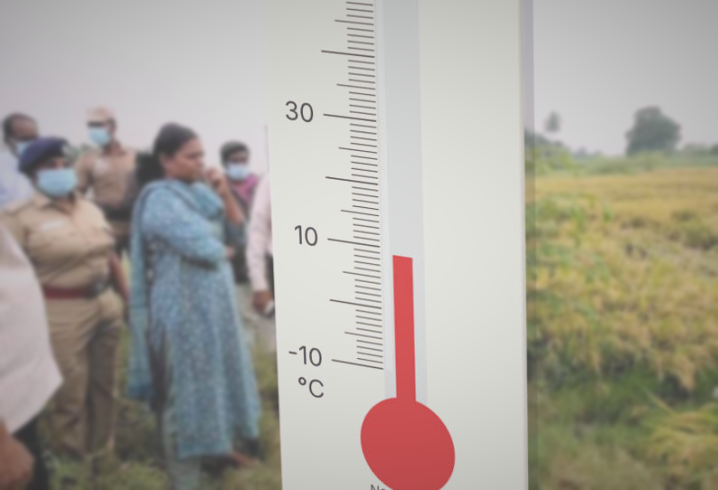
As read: 9 °C
